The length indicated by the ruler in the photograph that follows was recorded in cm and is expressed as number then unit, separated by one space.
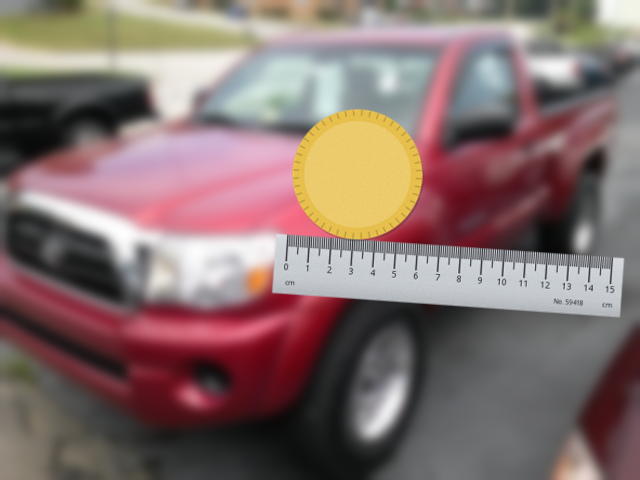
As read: 6 cm
